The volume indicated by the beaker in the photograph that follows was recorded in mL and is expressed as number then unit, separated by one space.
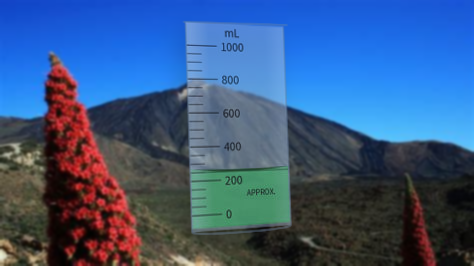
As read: 250 mL
